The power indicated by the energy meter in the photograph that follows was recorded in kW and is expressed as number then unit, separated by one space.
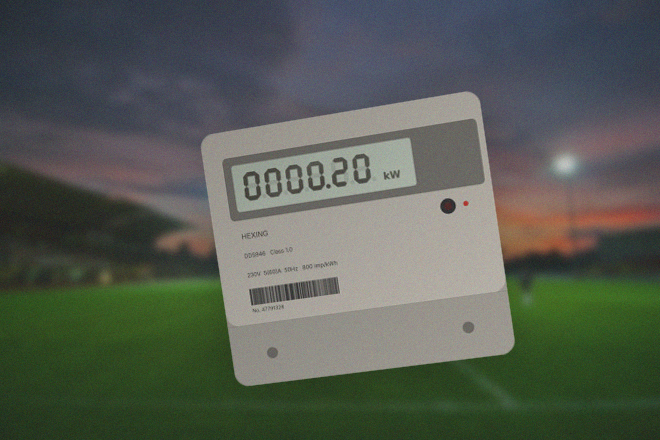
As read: 0.20 kW
